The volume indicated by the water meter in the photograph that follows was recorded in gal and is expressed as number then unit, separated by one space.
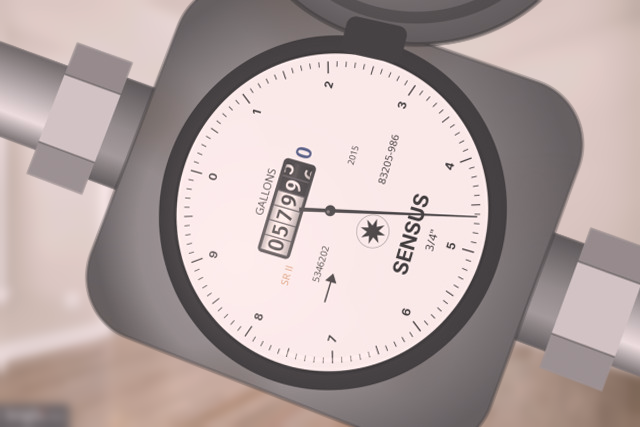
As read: 579954.6 gal
